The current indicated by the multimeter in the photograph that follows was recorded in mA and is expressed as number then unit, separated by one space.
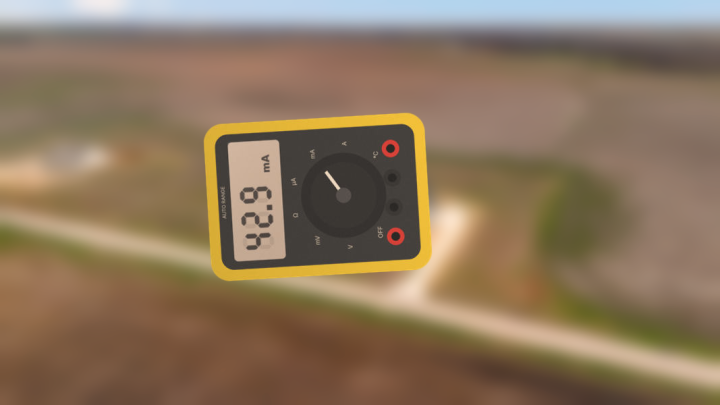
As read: 42.9 mA
